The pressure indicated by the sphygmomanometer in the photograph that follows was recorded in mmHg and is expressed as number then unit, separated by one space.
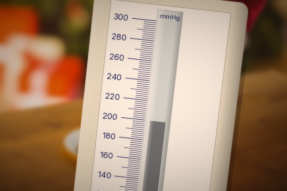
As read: 200 mmHg
